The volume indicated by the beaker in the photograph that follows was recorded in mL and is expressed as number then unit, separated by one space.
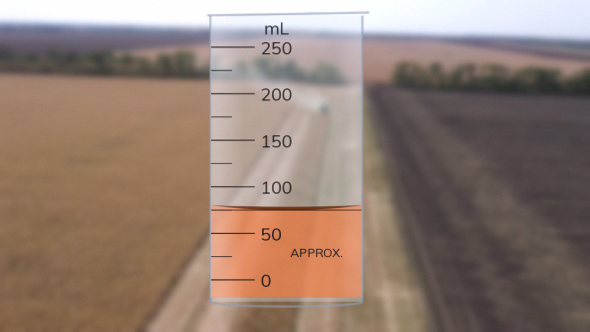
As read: 75 mL
